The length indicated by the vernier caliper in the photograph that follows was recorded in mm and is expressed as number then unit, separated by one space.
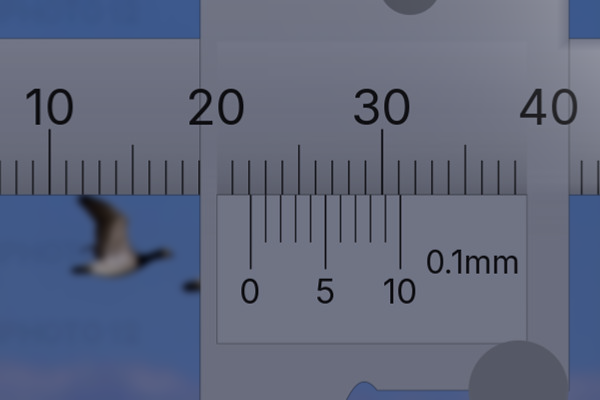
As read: 22.1 mm
